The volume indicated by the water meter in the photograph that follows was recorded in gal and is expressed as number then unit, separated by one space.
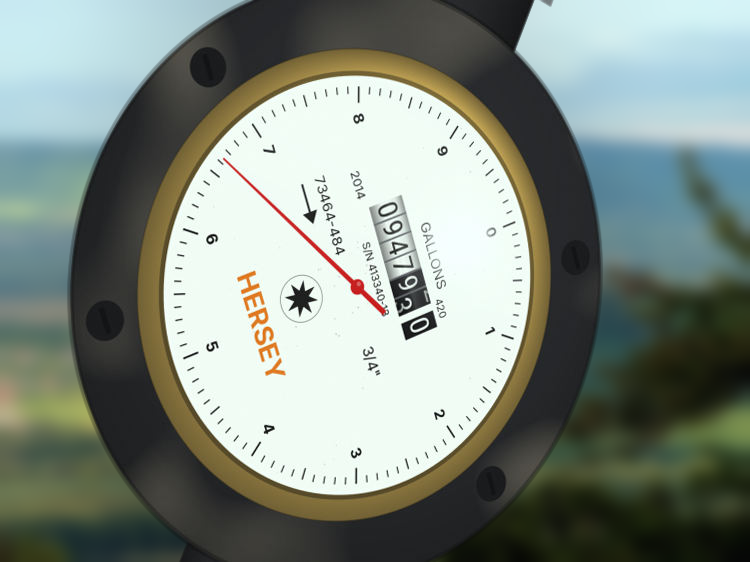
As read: 947926.6 gal
